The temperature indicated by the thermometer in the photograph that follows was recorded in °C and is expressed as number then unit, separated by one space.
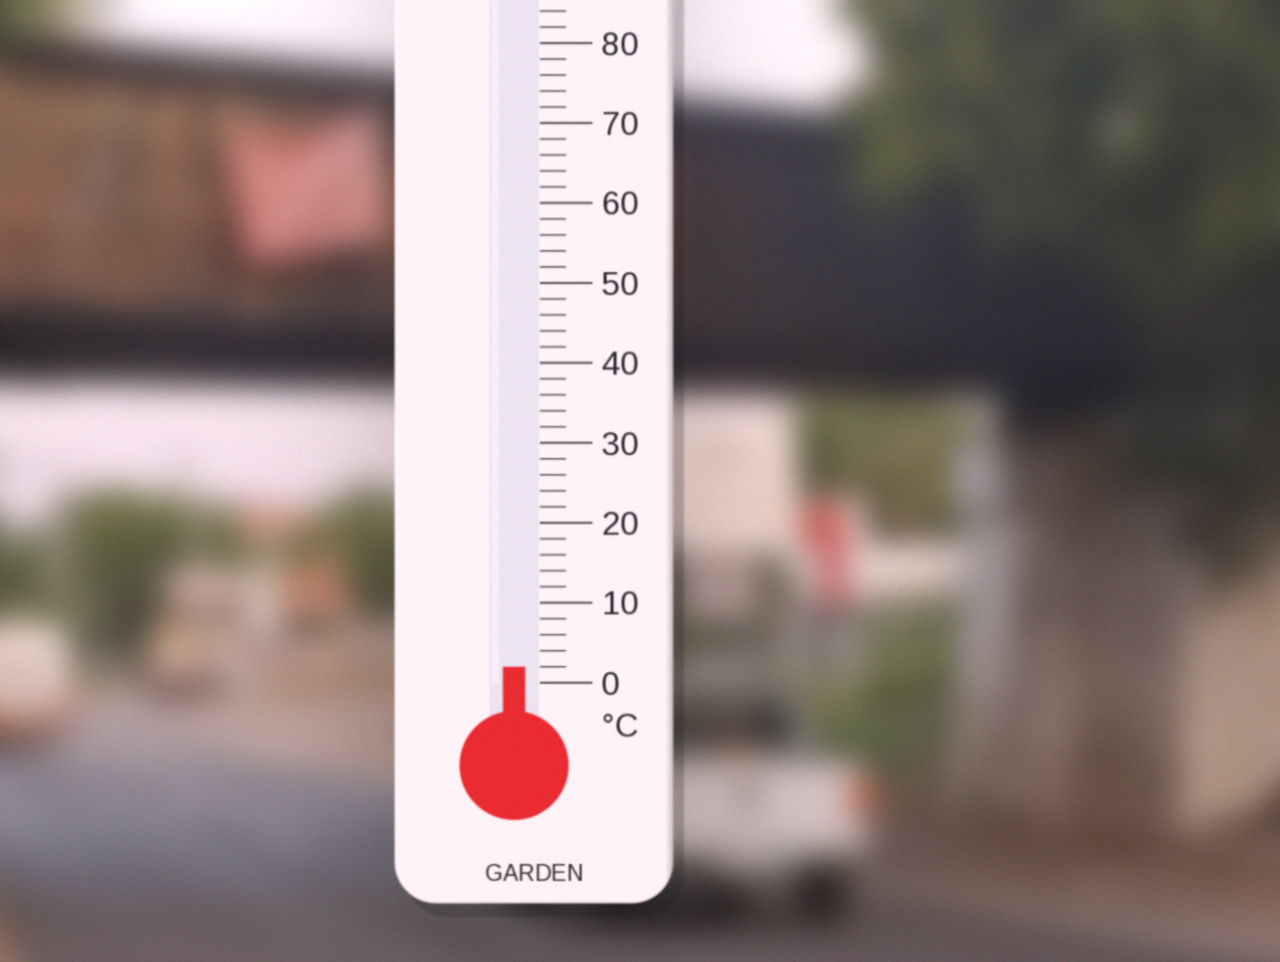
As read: 2 °C
